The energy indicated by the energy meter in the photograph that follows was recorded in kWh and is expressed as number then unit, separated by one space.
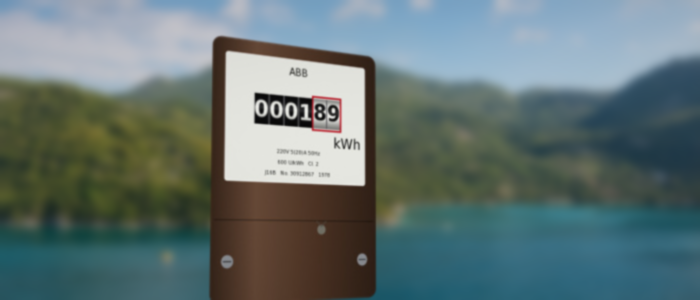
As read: 1.89 kWh
